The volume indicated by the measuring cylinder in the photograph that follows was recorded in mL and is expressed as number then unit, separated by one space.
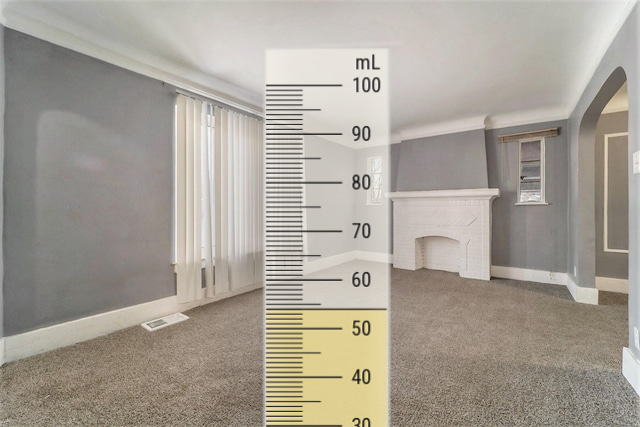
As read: 54 mL
